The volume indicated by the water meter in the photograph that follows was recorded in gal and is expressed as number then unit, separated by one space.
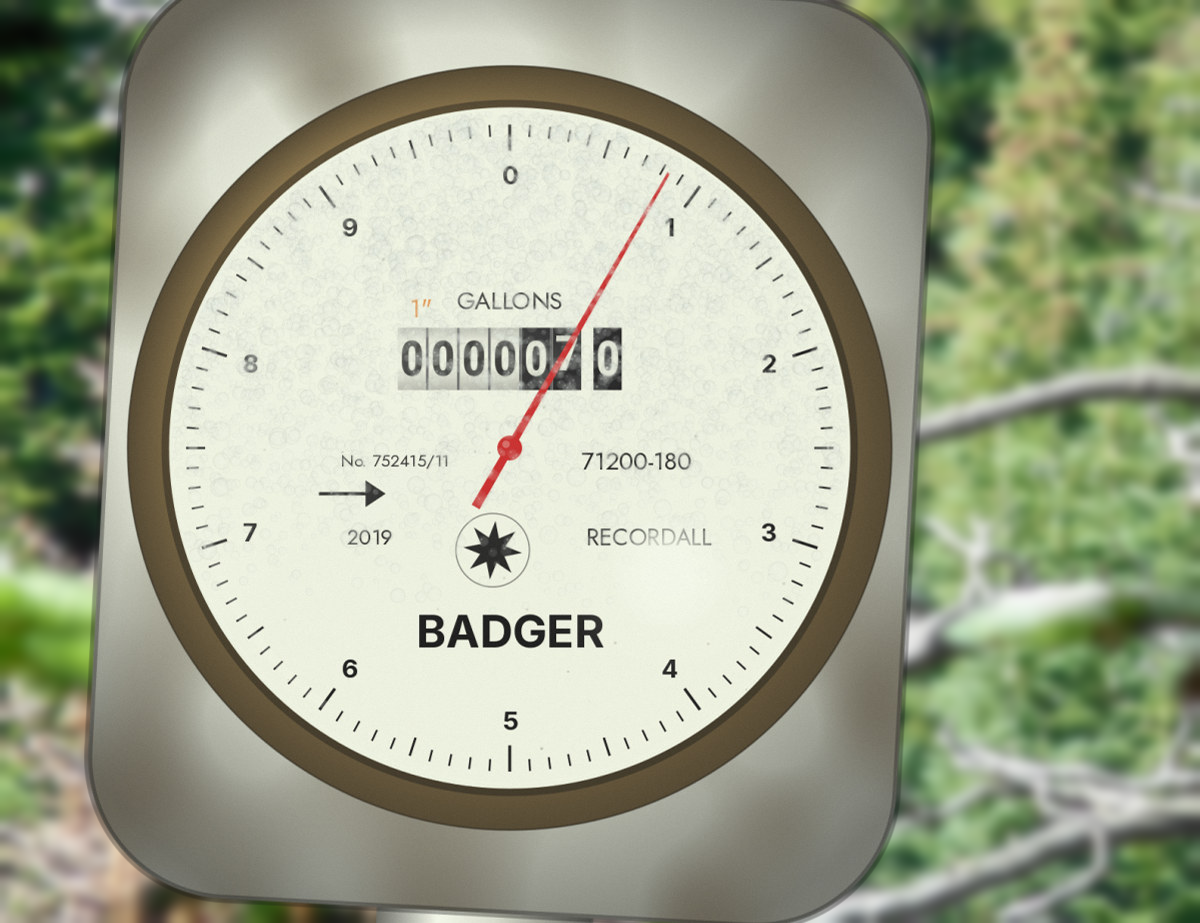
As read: 70.8 gal
